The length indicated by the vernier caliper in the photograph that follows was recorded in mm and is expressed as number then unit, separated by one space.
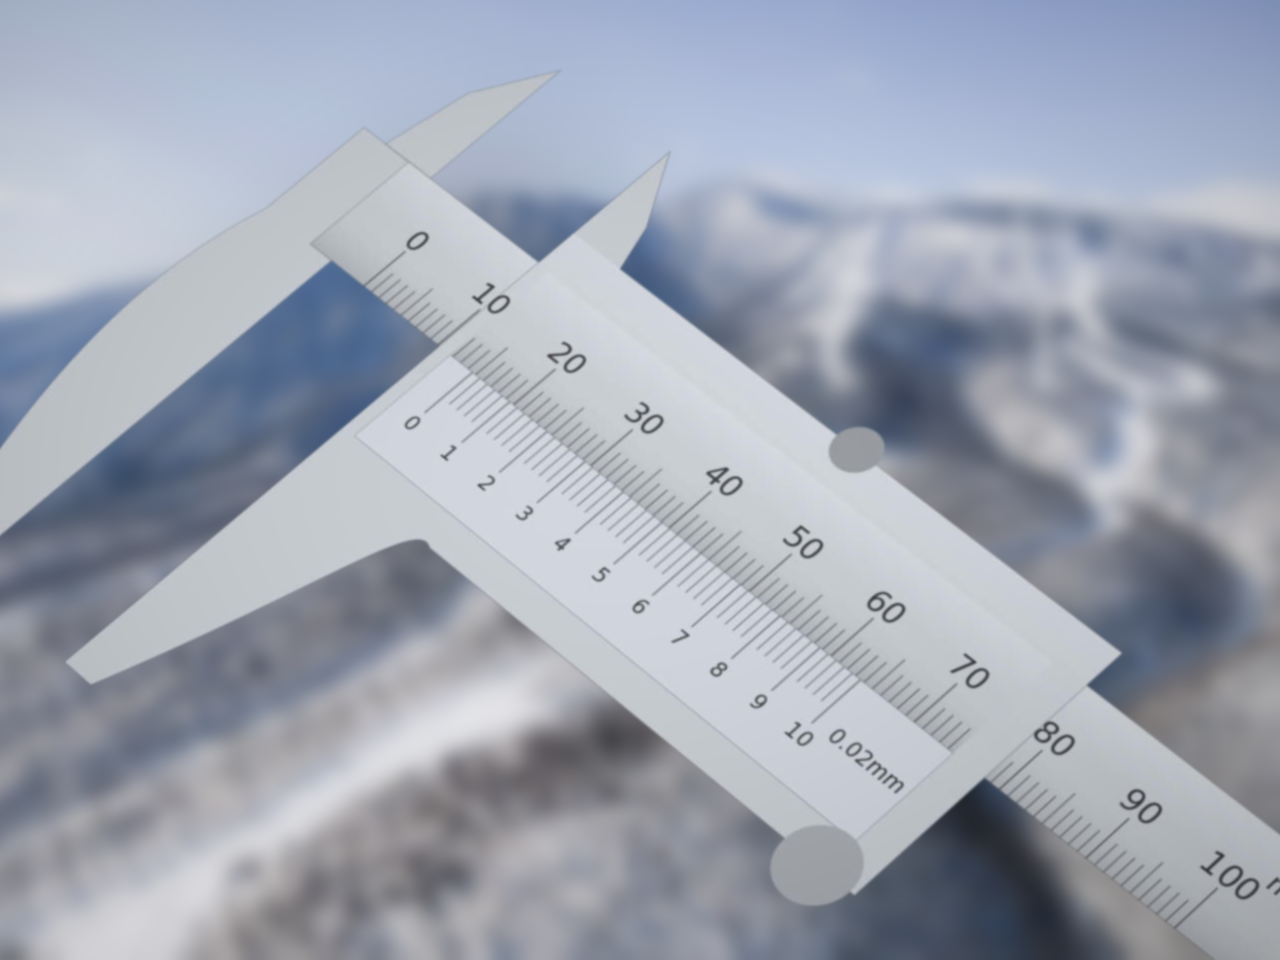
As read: 14.6 mm
